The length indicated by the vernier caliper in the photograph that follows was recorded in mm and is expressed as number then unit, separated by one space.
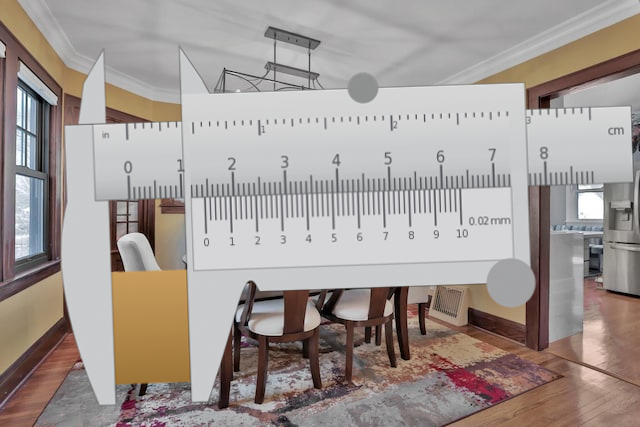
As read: 14.5 mm
